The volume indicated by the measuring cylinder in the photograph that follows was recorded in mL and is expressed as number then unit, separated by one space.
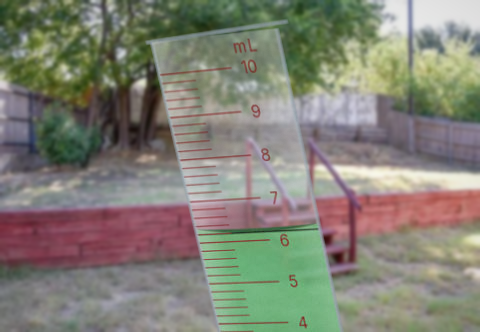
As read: 6.2 mL
